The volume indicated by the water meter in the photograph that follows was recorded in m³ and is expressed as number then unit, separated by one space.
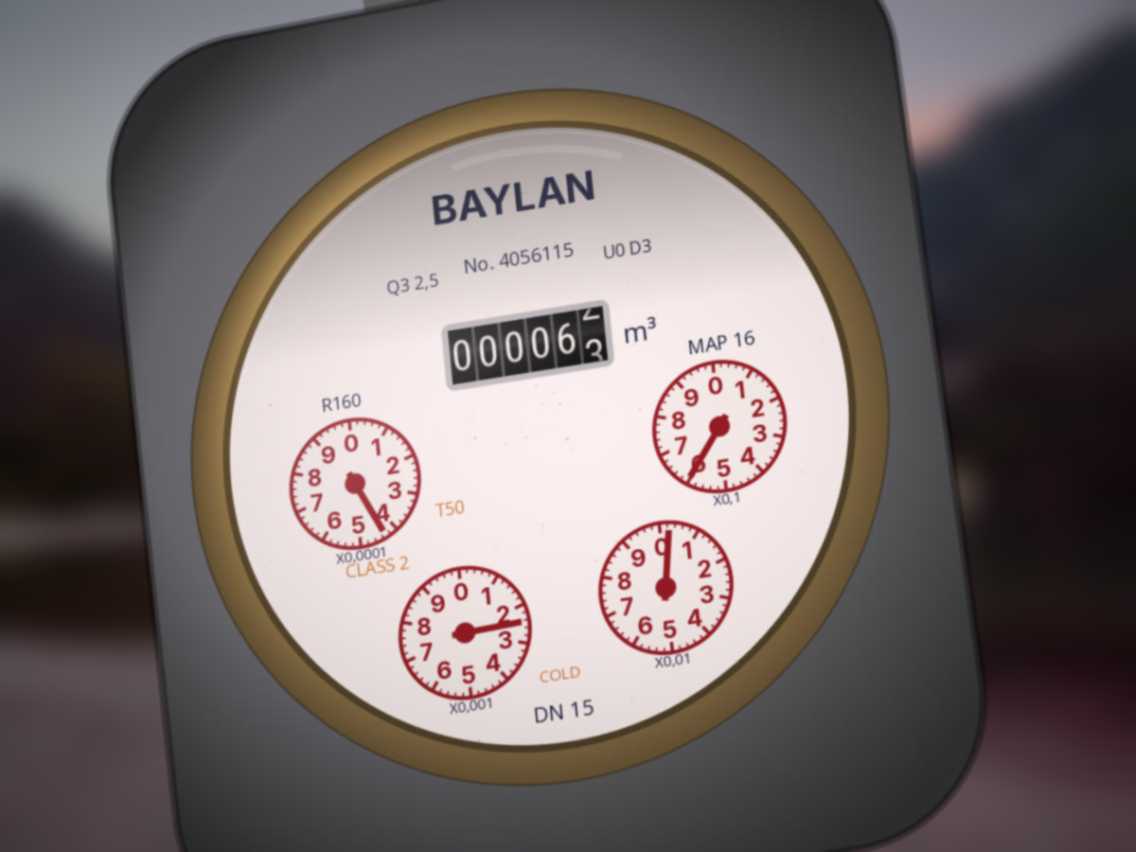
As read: 62.6024 m³
